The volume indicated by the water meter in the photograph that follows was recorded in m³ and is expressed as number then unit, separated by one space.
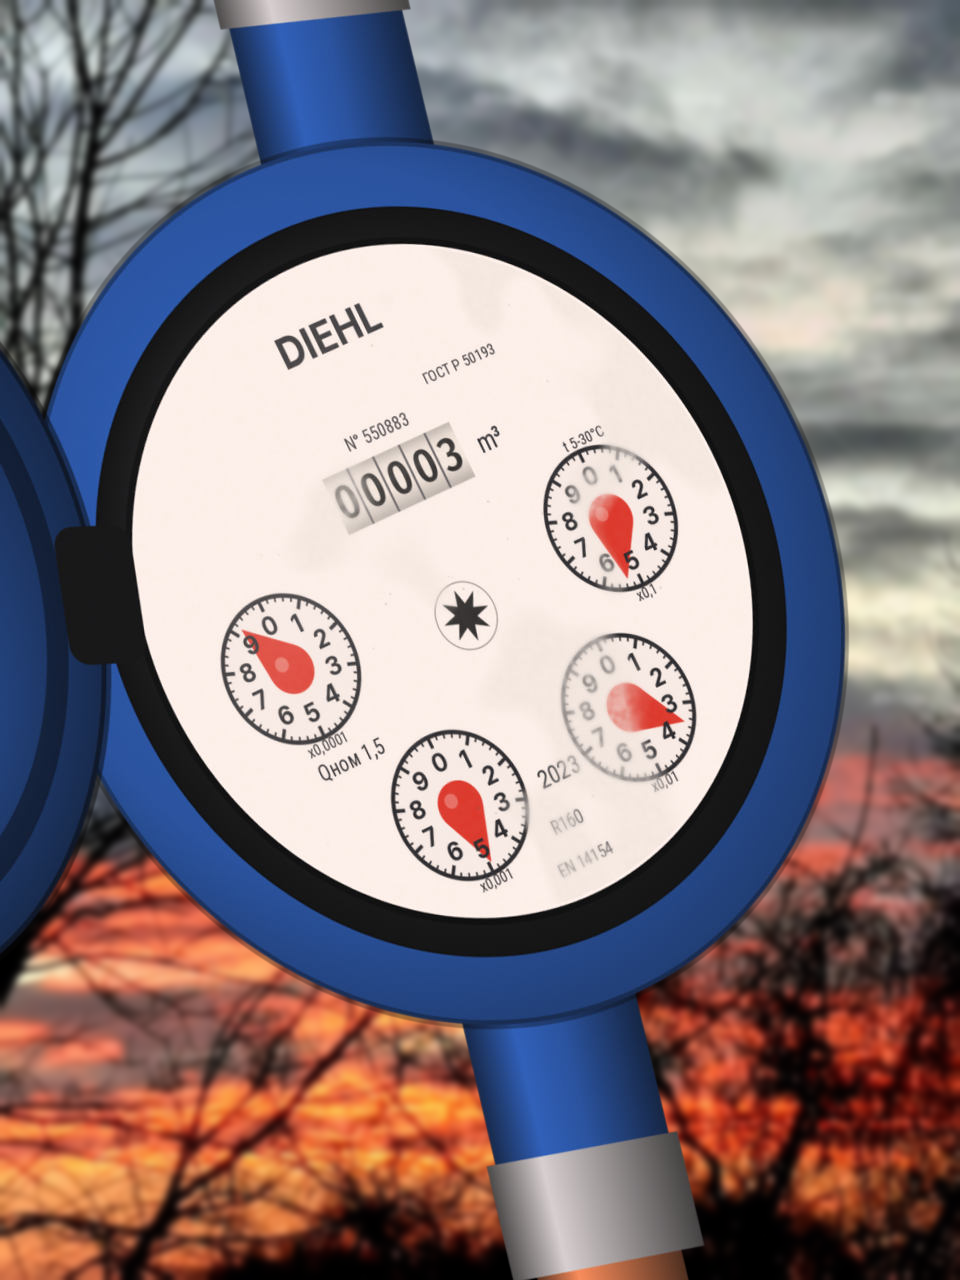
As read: 3.5349 m³
